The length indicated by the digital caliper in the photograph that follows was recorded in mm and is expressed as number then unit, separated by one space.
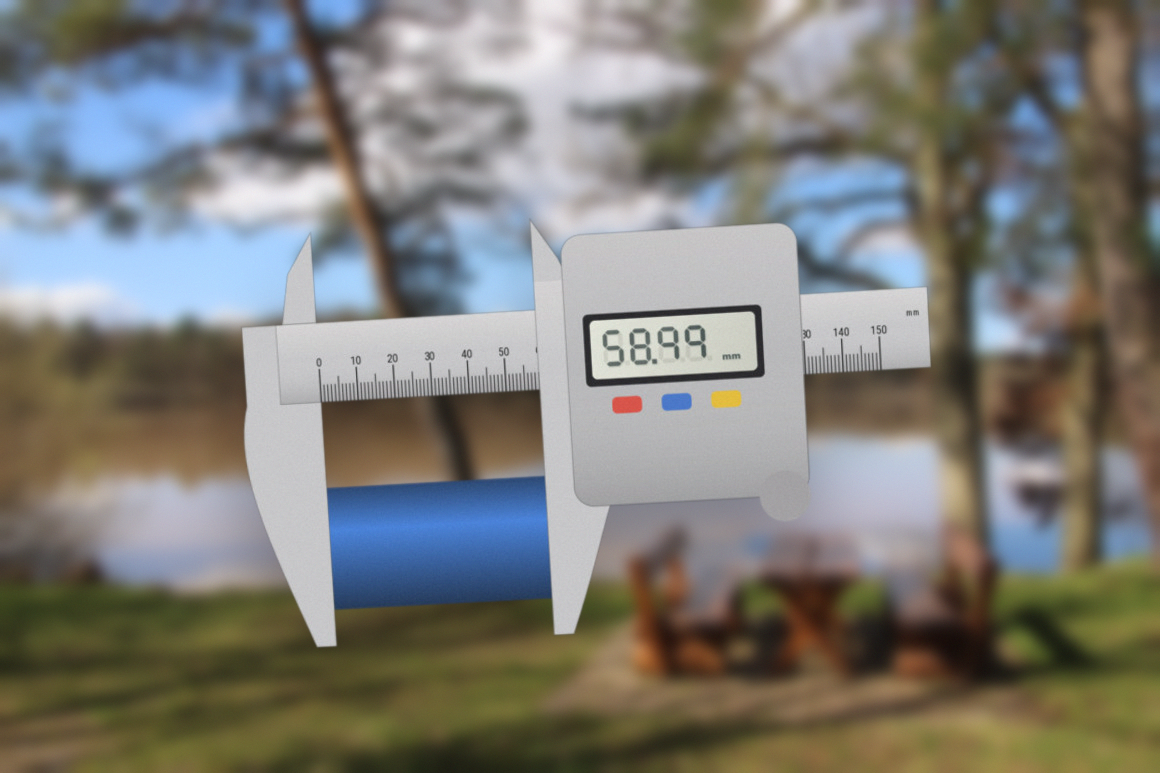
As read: 58.99 mm
